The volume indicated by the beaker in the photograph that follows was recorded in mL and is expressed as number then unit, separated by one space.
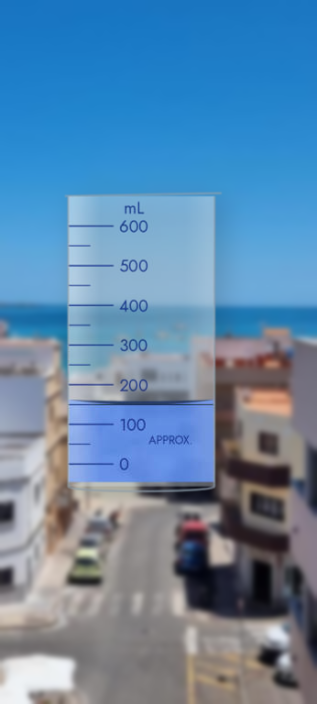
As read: 150 mL
